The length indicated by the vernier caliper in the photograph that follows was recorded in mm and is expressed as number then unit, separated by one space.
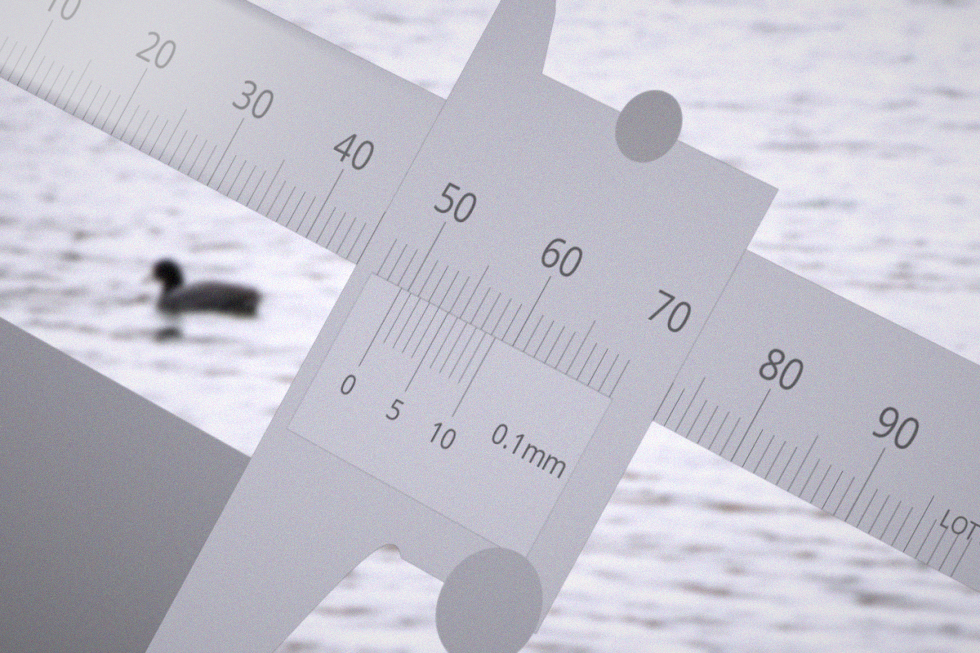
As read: 49.4 mm
